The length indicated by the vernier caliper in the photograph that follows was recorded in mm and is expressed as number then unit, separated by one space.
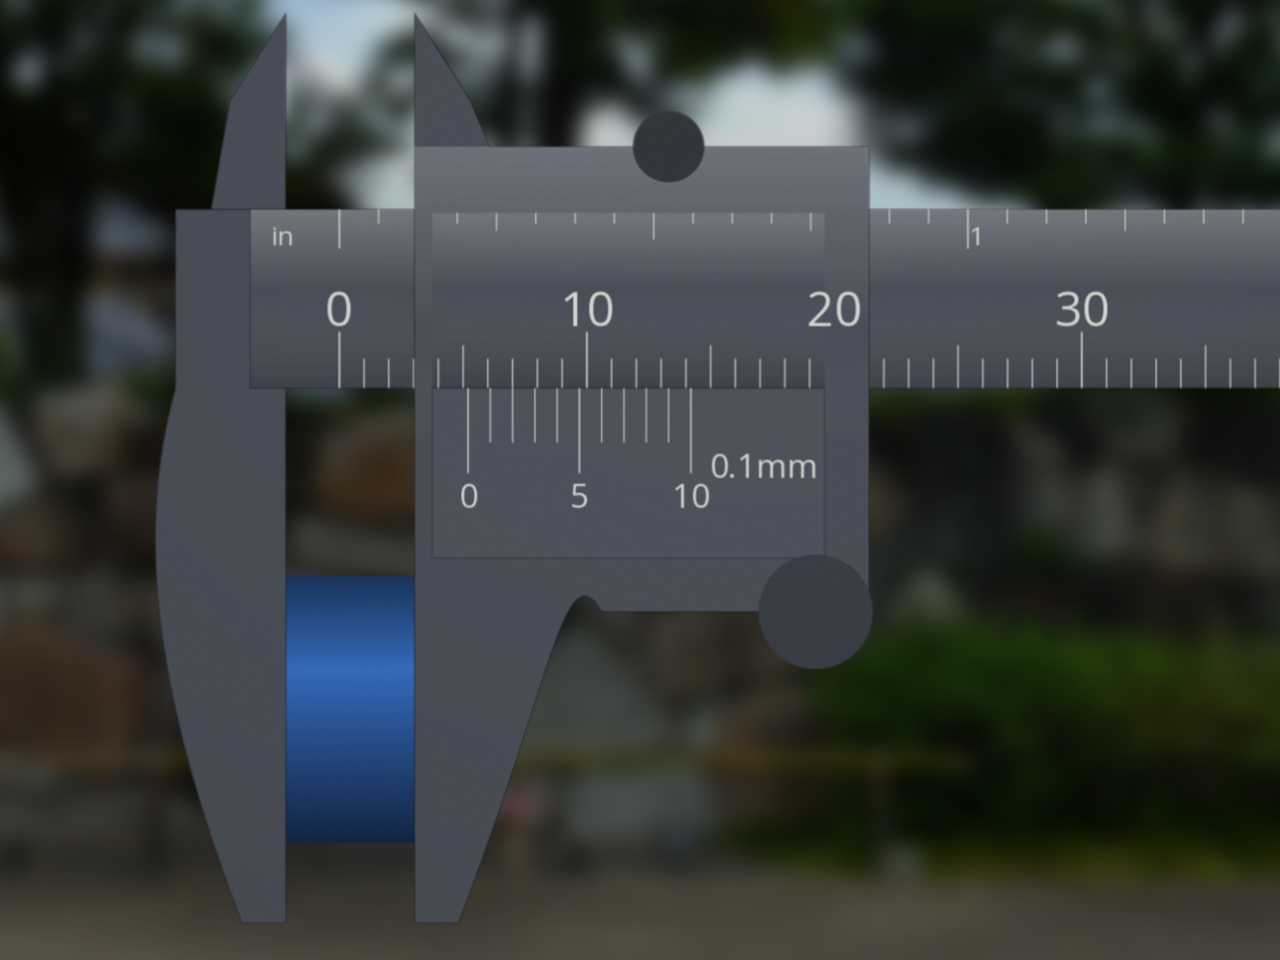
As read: 5.2 mm
